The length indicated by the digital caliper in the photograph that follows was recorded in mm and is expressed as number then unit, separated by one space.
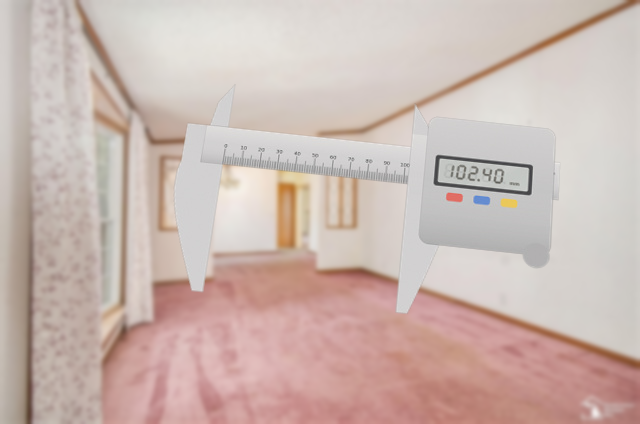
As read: 102.40 mm
